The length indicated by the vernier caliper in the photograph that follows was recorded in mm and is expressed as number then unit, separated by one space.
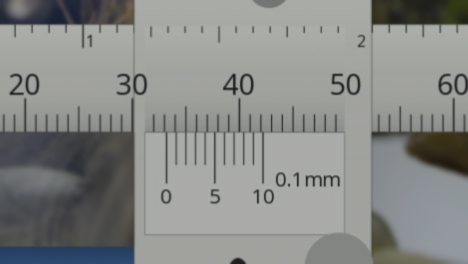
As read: 33.2 mm
